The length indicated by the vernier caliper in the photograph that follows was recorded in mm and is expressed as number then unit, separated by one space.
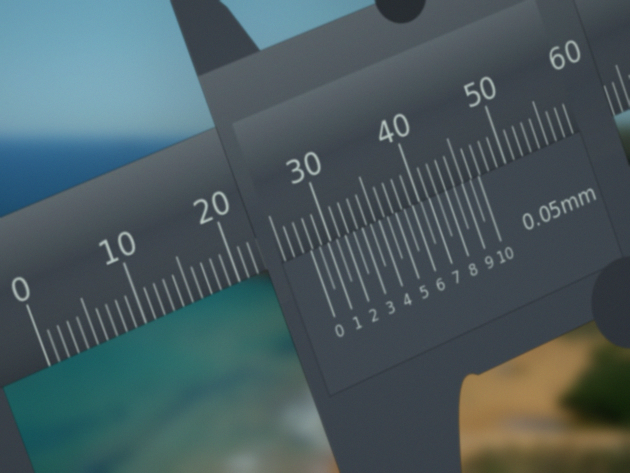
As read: 27.8 mm
